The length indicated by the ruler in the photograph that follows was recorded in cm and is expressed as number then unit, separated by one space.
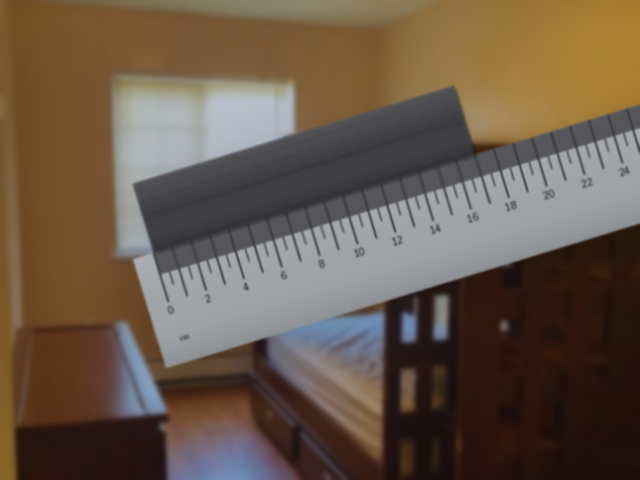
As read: 17 cm
